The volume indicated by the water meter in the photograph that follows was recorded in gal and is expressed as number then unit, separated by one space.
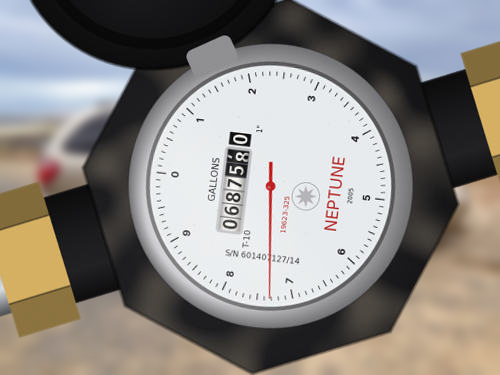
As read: 687577.3 gal
